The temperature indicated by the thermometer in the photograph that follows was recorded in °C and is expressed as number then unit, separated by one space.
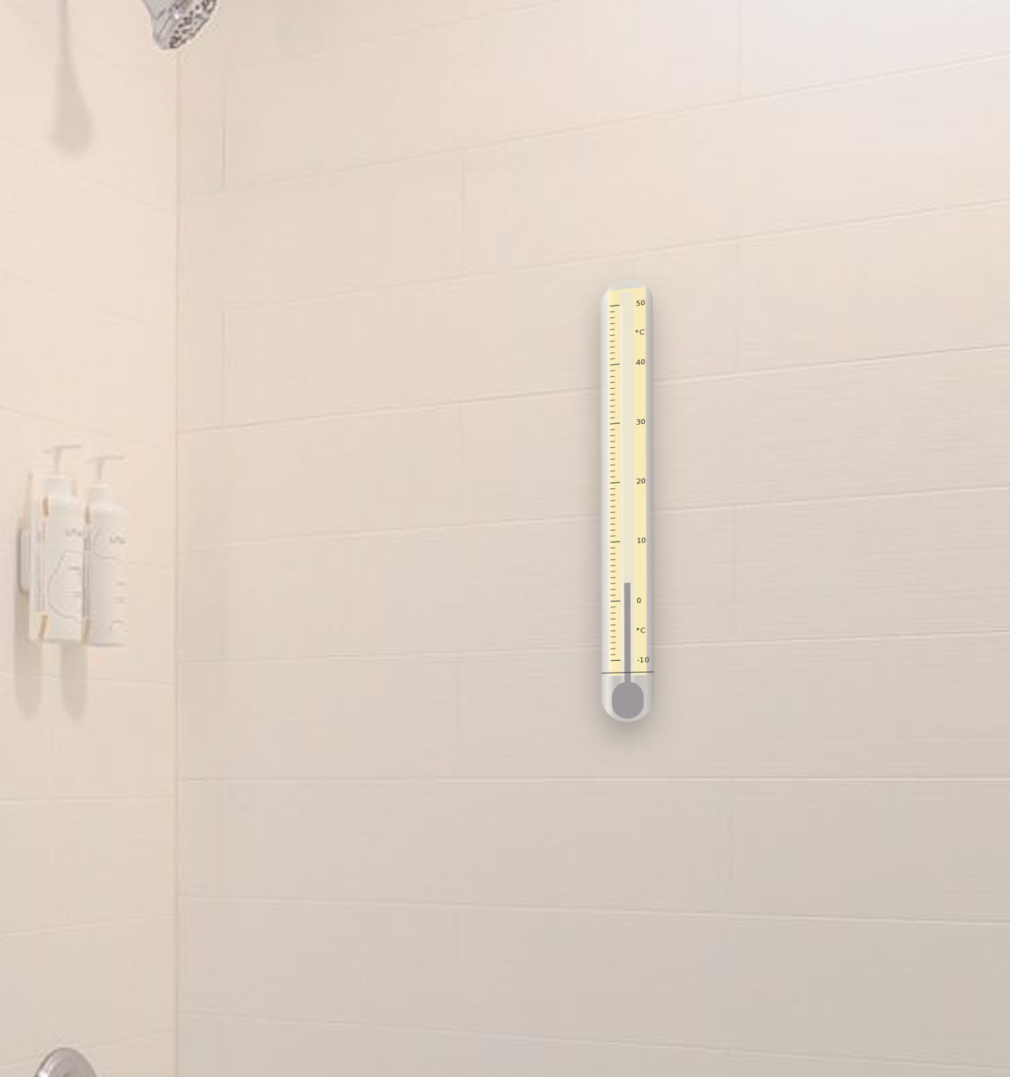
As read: 3 °C
